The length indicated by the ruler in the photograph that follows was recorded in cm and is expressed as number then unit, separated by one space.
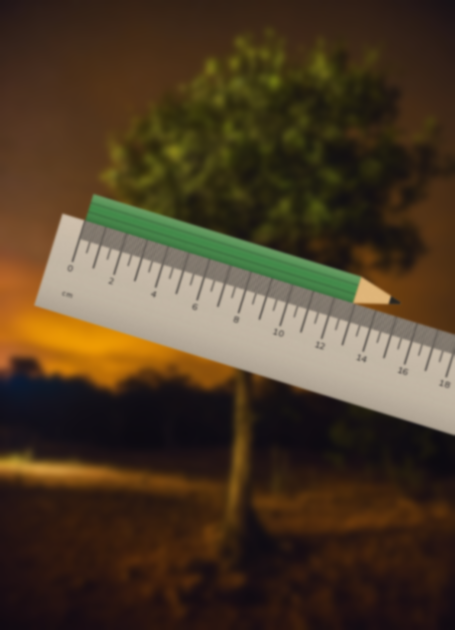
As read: 15 cm
